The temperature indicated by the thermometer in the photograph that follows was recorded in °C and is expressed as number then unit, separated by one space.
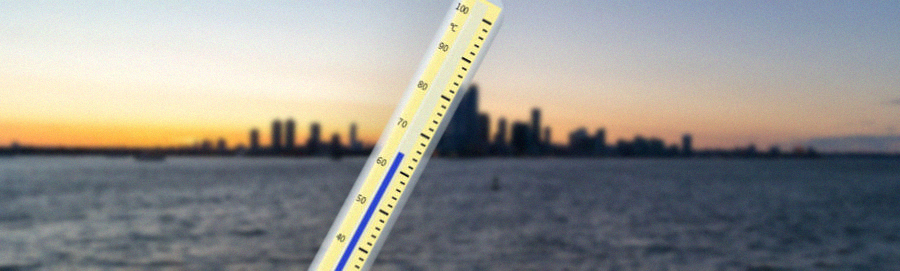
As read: 64 °C
